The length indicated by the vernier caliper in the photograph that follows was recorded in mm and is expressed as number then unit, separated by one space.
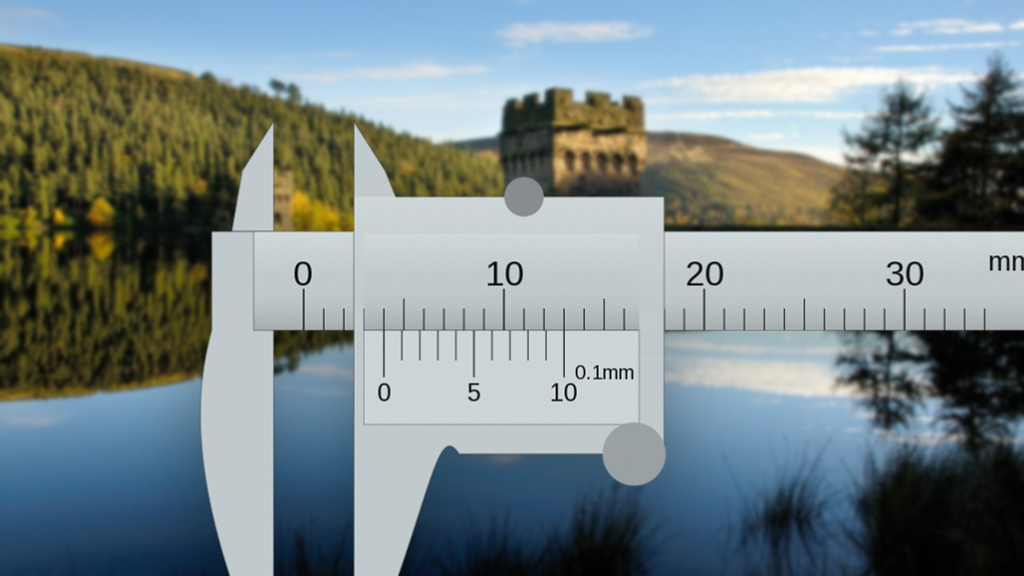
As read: 4.0 mm
